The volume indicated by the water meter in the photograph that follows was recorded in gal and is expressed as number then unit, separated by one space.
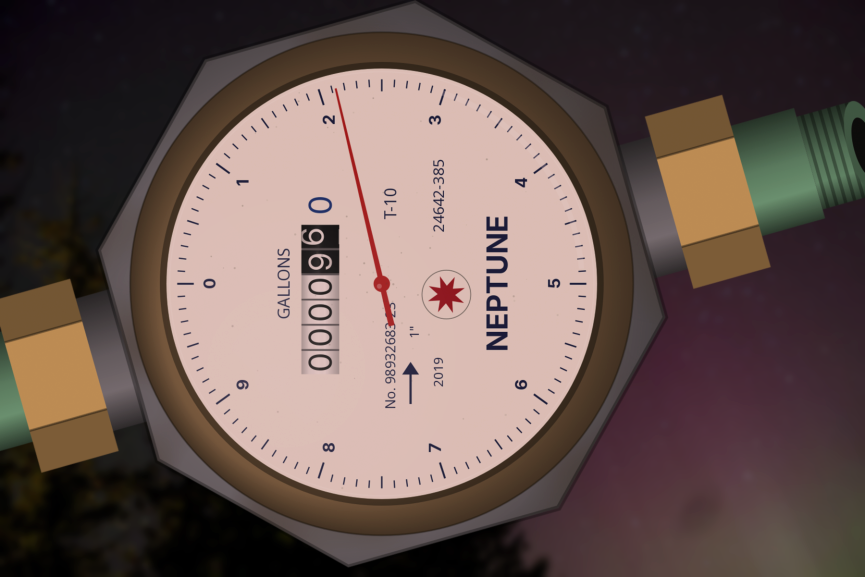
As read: 962.1 gal
